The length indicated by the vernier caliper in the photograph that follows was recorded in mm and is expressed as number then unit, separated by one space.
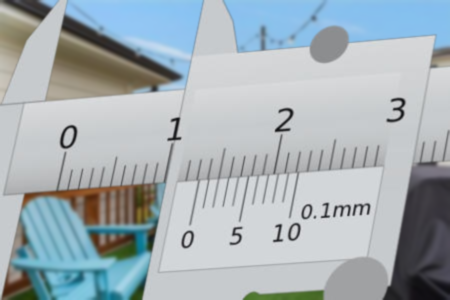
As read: 13.2 mm
